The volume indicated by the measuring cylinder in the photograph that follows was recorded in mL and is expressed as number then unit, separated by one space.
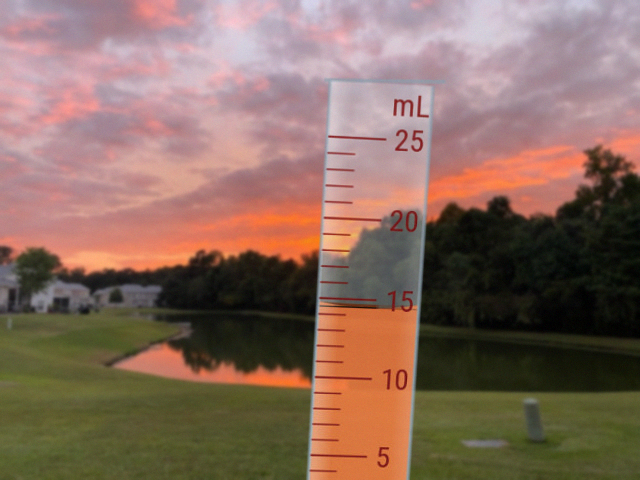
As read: 14.5 mL
